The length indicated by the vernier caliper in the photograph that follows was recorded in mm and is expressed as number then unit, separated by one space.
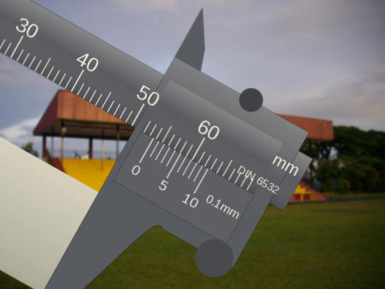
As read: 53.6 mm
